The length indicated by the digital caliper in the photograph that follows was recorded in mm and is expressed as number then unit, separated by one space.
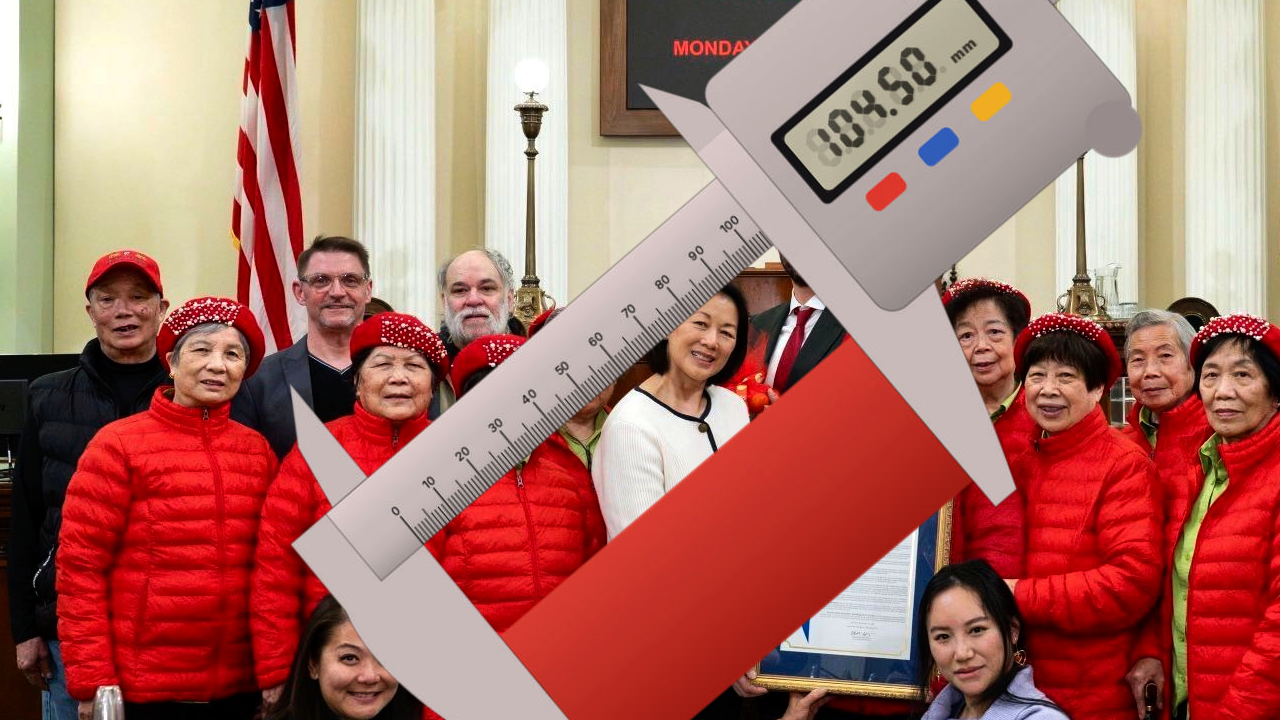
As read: 104.50 mm
